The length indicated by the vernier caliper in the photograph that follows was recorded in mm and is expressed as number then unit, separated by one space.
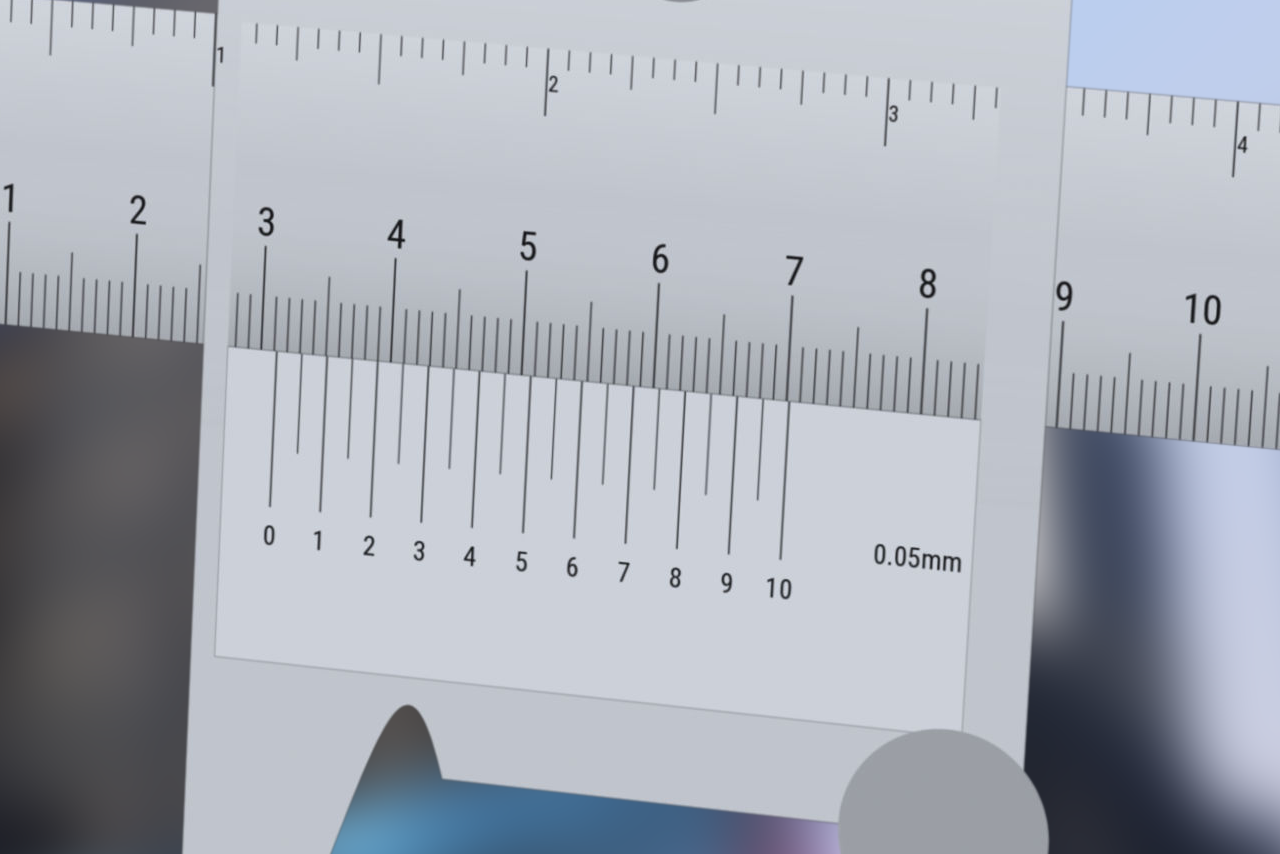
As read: 31.2 mm
